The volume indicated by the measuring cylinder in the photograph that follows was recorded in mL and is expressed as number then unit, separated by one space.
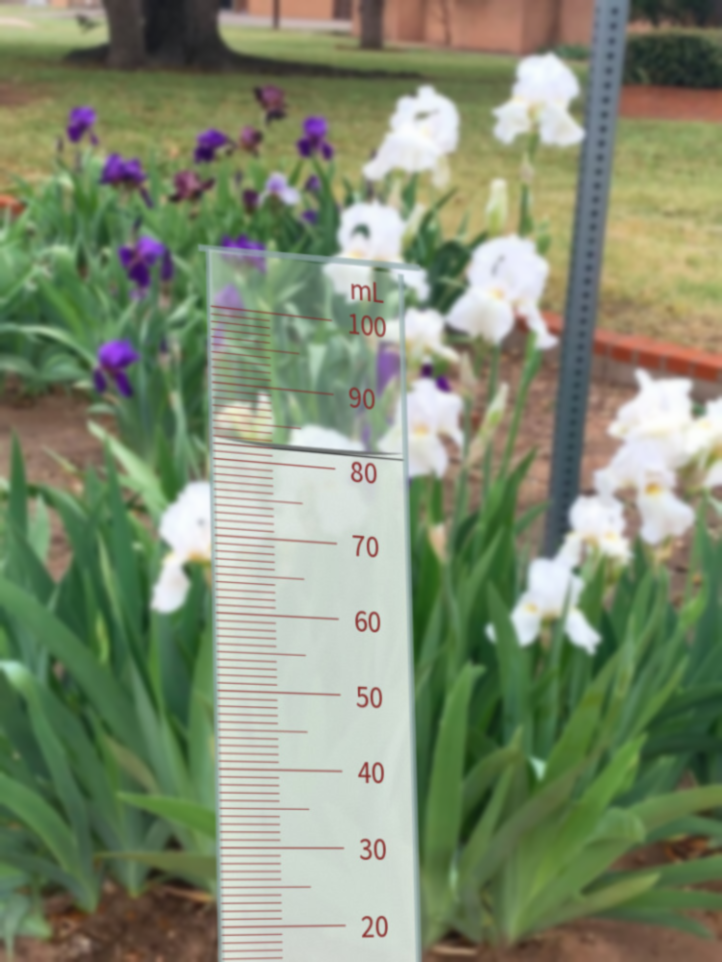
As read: 82 mL
